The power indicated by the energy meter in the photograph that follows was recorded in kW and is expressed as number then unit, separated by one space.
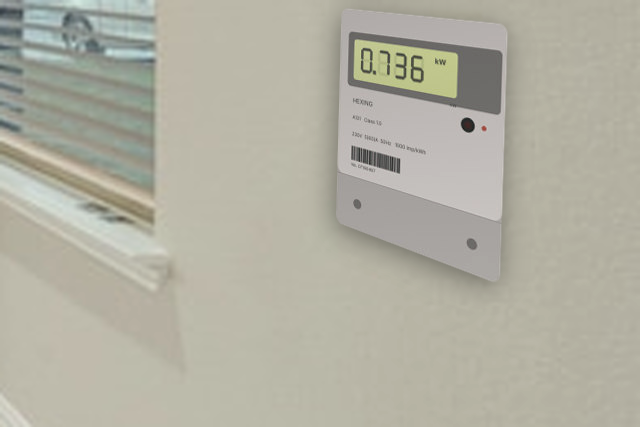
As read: 0.736 kW
